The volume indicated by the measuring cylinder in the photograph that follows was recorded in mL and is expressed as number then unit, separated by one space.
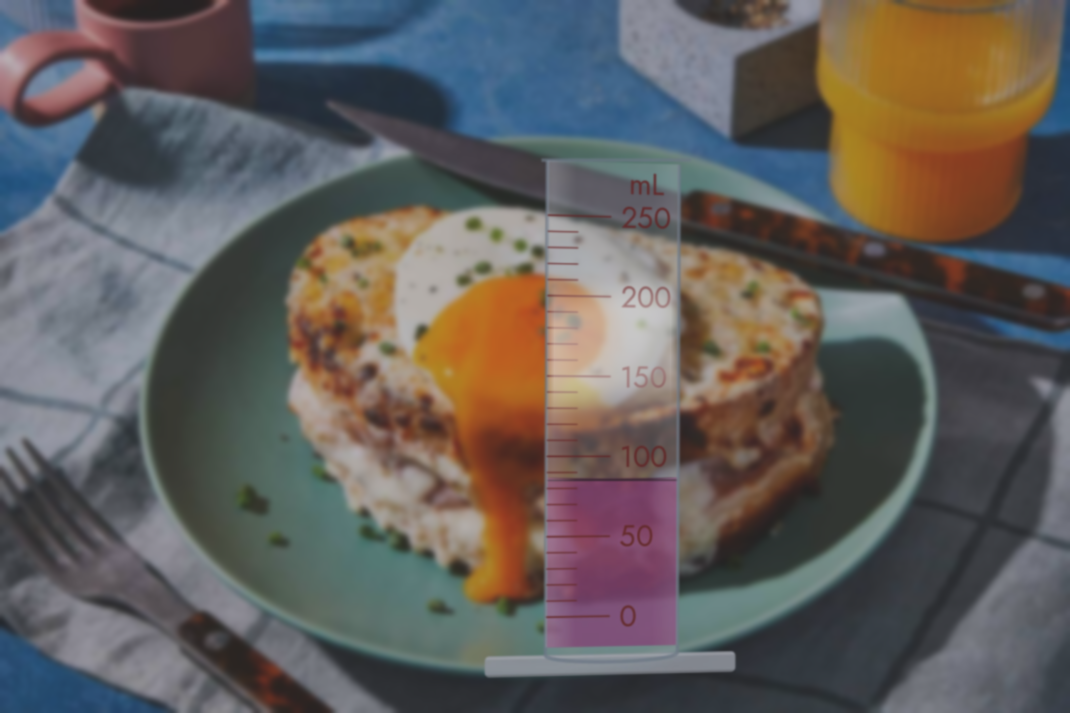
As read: 85 mL
